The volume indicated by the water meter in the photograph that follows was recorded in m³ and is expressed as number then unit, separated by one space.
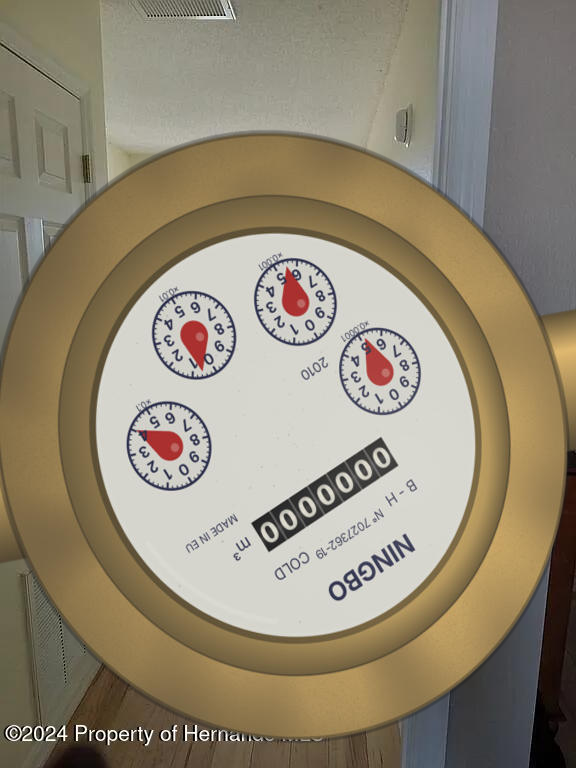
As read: 0.4055 m³
